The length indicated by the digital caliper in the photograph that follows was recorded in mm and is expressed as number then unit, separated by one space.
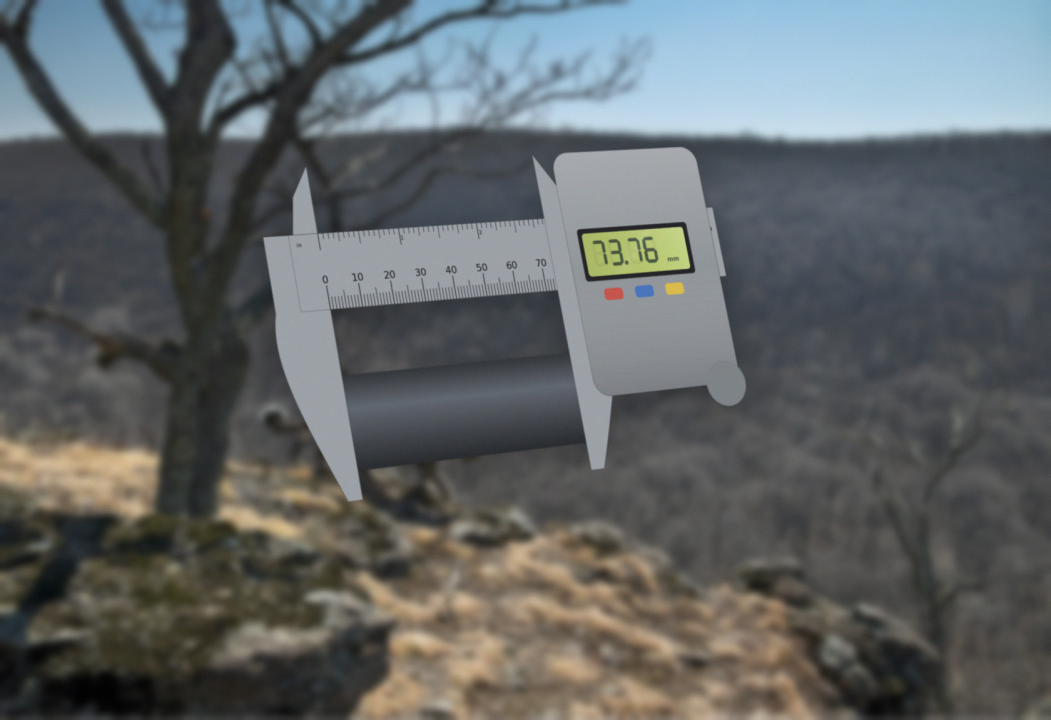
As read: 73.76 mm
